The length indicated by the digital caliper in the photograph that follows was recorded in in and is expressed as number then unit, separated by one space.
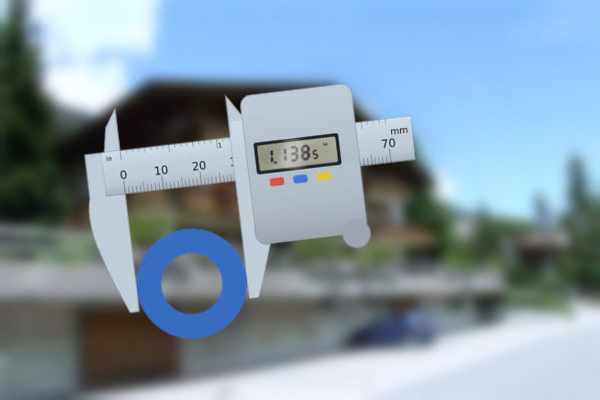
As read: 1.1385 in
